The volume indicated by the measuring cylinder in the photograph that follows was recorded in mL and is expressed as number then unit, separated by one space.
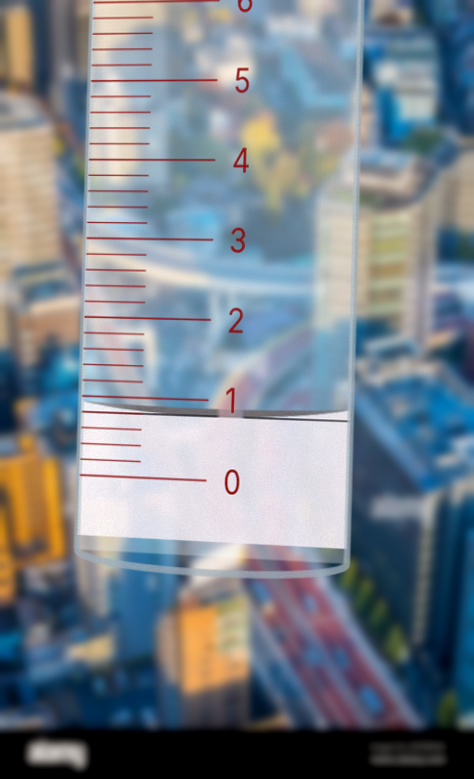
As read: 0.8 mL
